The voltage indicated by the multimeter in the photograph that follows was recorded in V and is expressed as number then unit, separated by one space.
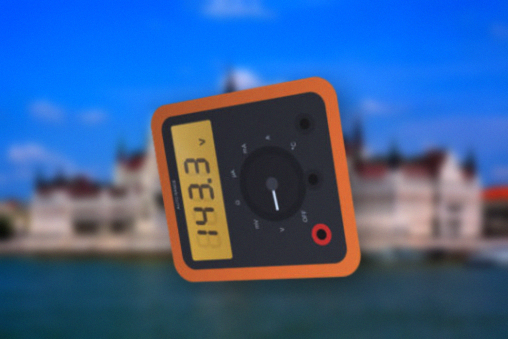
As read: 143.3 V
